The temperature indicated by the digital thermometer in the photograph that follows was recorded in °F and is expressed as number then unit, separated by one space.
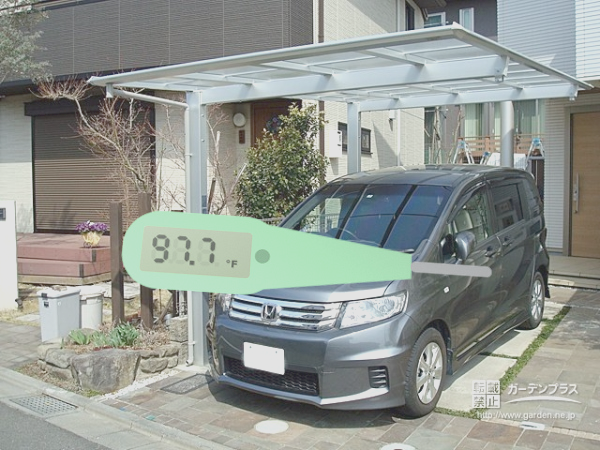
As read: 97.7 °F
